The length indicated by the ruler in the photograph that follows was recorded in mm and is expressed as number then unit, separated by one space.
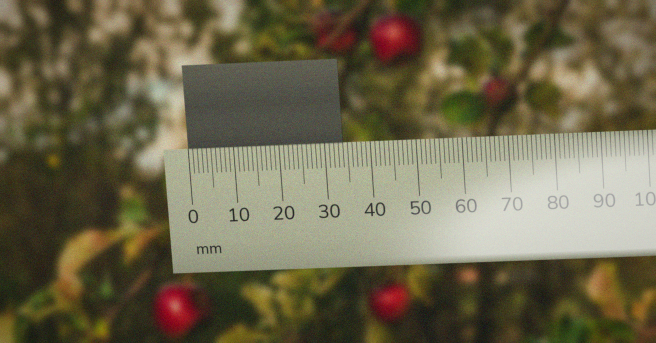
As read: 34 mm
